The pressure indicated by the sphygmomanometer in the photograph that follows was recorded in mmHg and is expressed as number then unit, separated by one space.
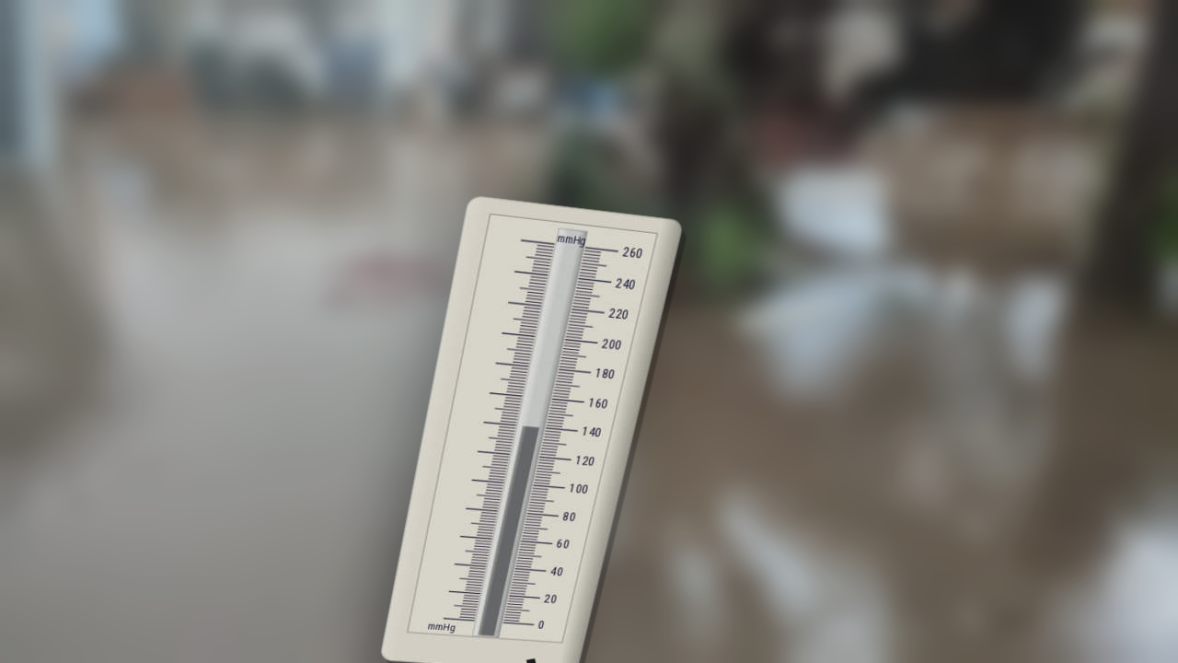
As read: 140 mmHg
